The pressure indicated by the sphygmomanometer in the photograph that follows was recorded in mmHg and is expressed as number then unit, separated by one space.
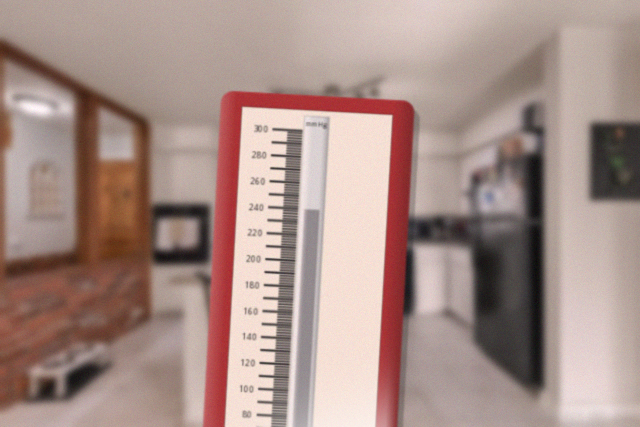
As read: 240 mmHg
